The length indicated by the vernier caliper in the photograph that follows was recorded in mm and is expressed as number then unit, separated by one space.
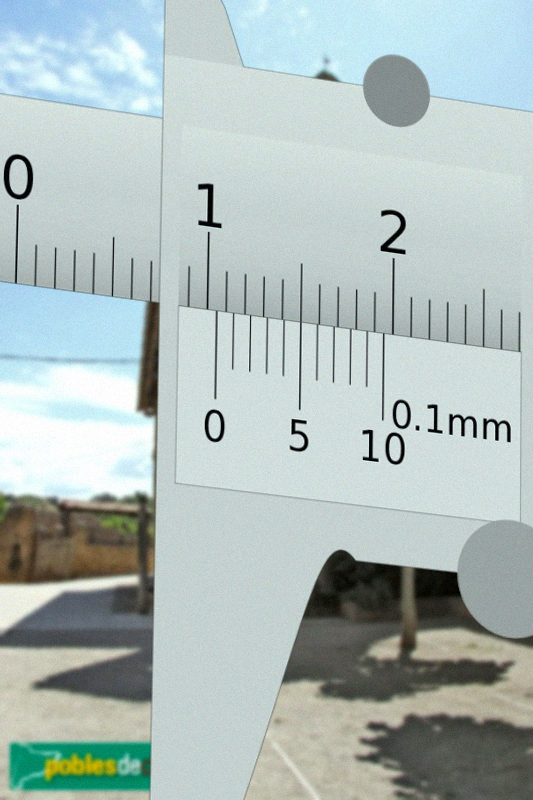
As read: 10.5 mm
